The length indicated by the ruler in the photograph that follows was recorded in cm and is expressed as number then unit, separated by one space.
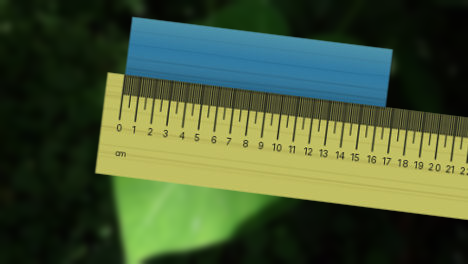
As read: 16.5 cm
